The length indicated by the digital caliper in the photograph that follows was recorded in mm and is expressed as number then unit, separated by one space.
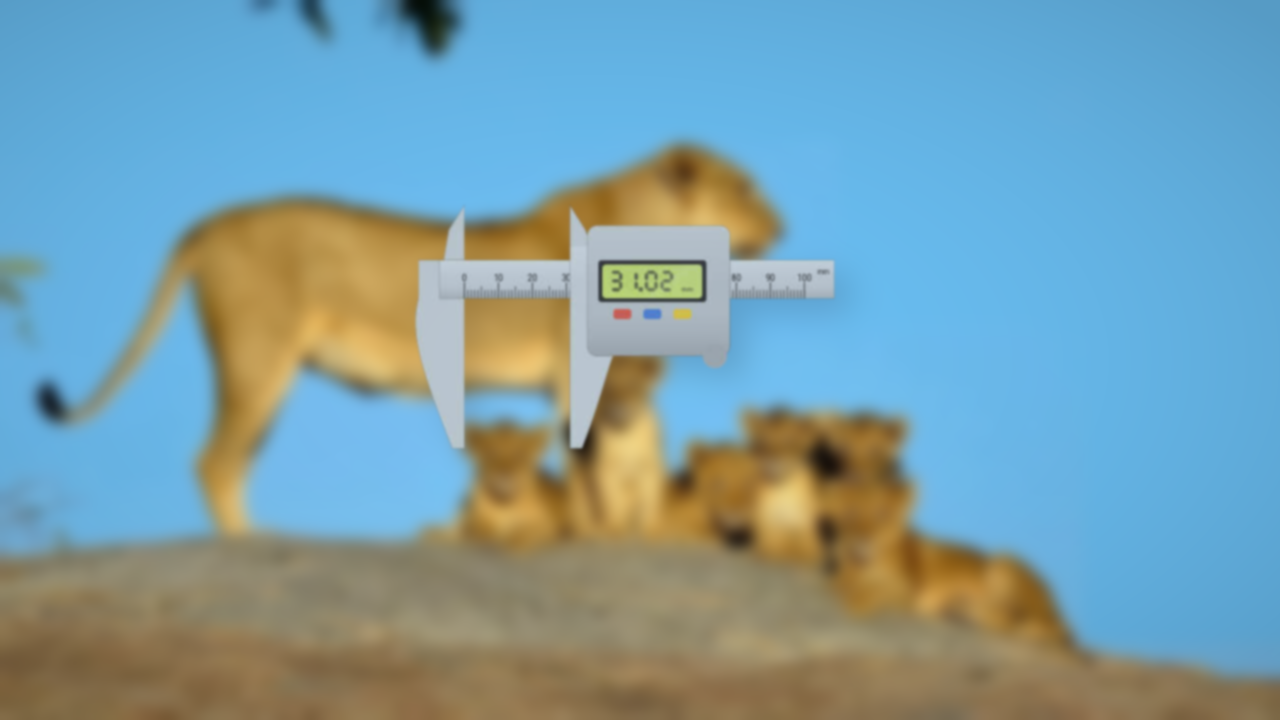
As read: 31.02 mm
